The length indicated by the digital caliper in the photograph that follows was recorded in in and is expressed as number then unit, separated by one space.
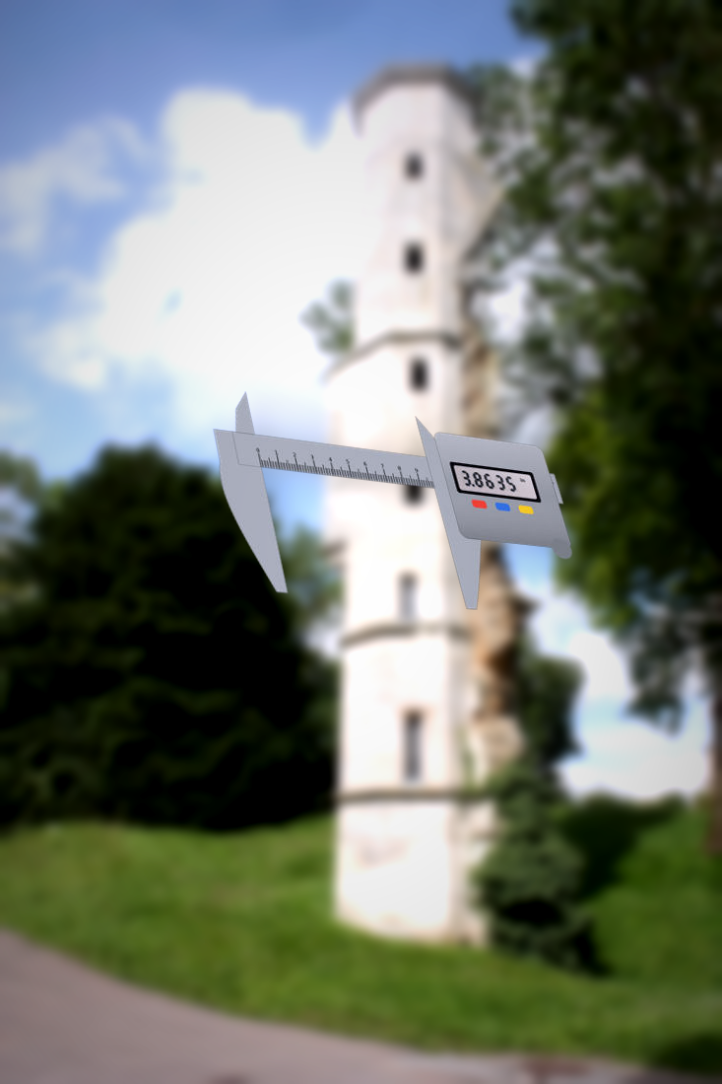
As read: 3.8635 in
